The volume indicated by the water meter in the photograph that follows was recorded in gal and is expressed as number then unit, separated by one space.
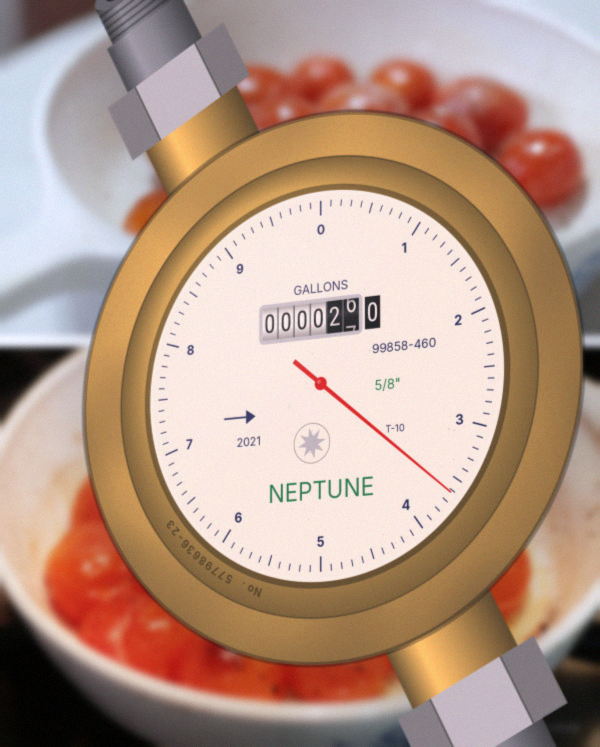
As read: 263.6 gal
